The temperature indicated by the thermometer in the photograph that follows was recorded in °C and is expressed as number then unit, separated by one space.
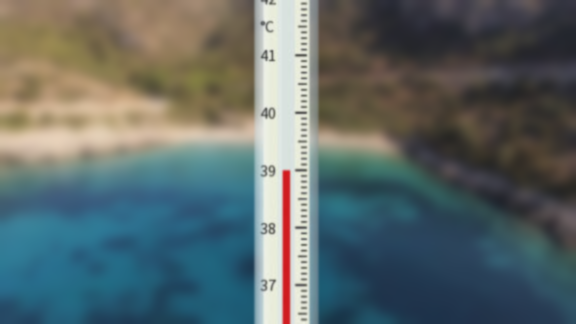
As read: 39 °C
